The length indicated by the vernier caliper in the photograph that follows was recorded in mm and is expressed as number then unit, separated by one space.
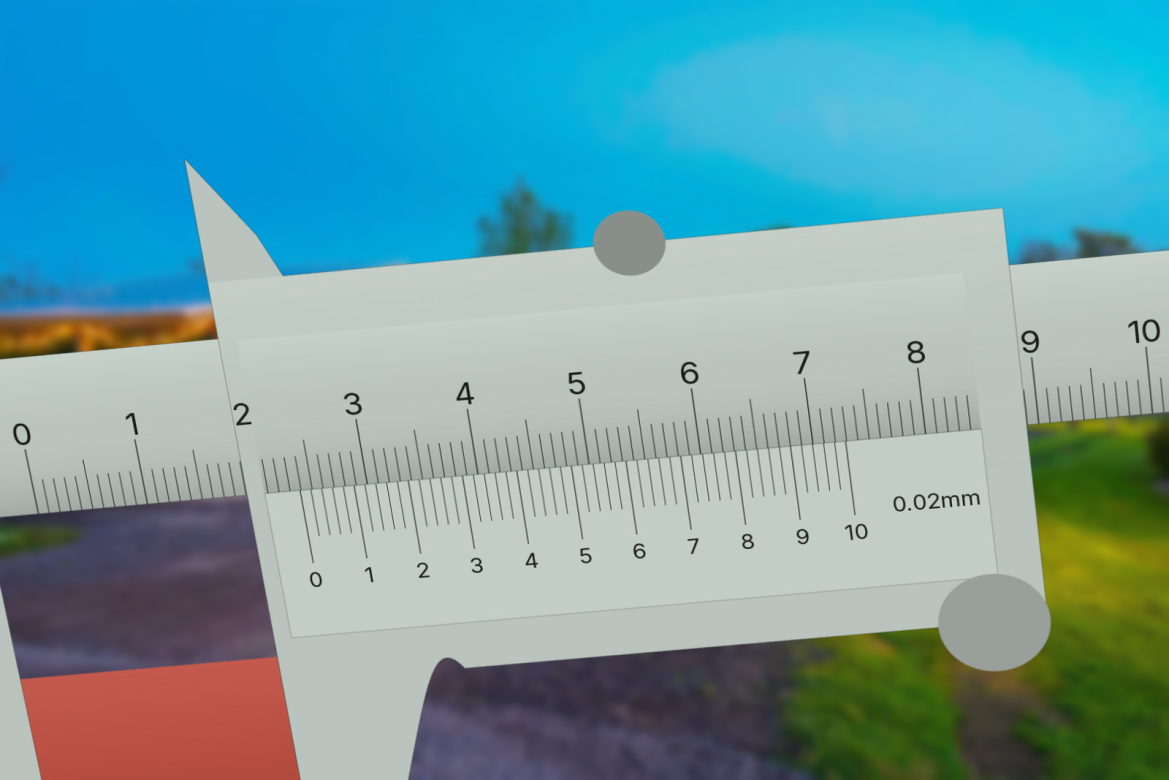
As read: 23.9 mm
